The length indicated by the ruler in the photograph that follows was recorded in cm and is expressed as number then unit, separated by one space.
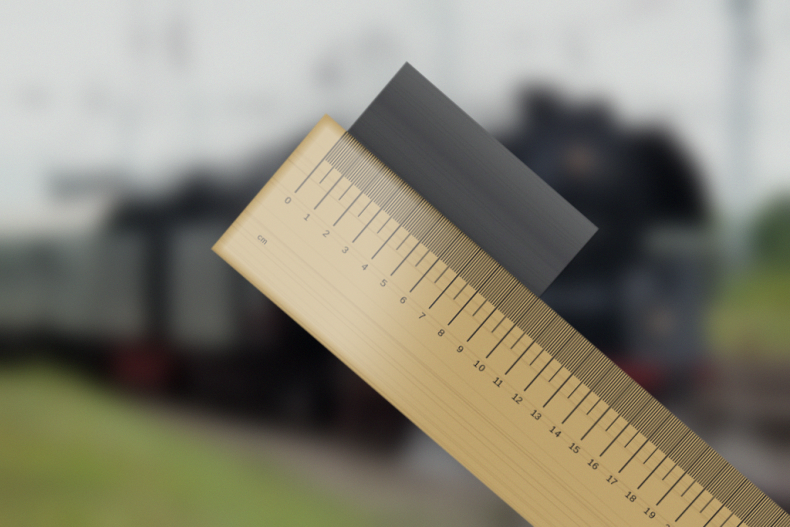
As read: 10 cm
